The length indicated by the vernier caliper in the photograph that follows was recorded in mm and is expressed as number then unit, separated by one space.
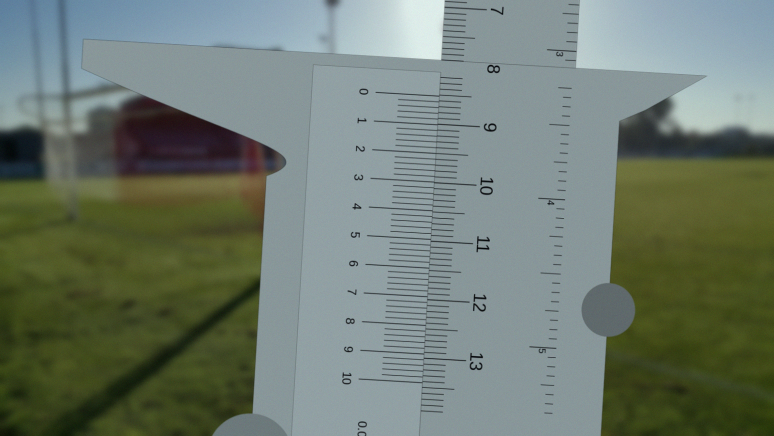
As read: 85.2 mm
